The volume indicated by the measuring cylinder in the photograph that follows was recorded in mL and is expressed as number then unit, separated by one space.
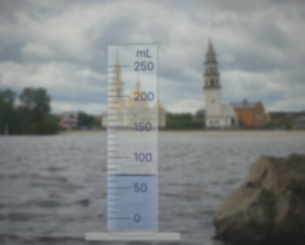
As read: 70 mL
